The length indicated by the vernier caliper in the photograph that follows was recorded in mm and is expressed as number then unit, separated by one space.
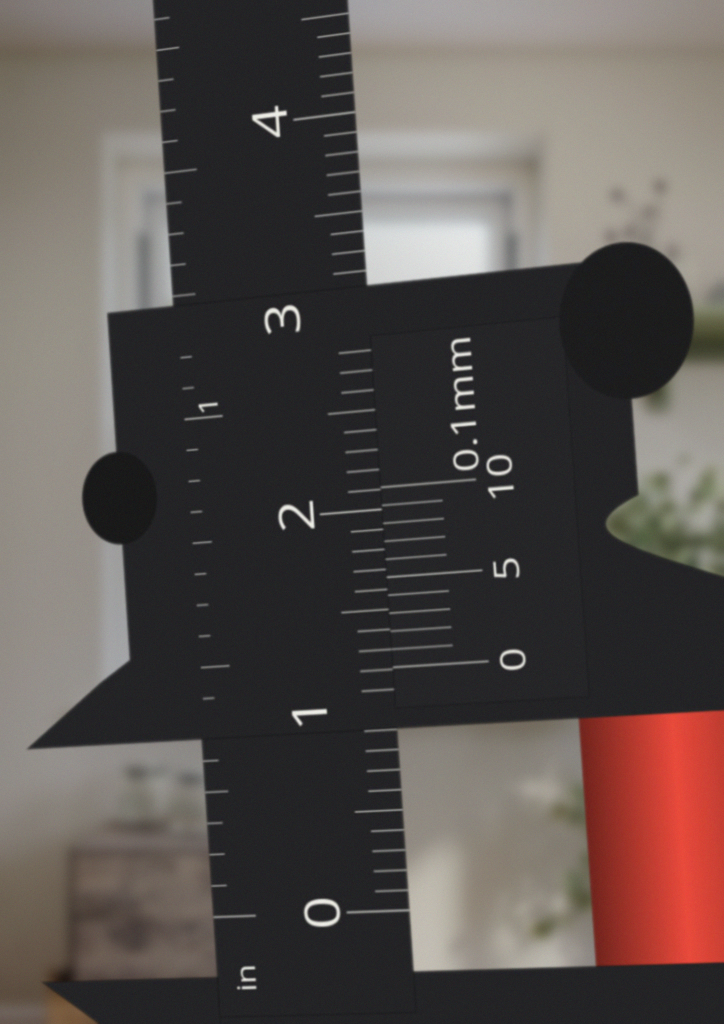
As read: 12.1 mm
